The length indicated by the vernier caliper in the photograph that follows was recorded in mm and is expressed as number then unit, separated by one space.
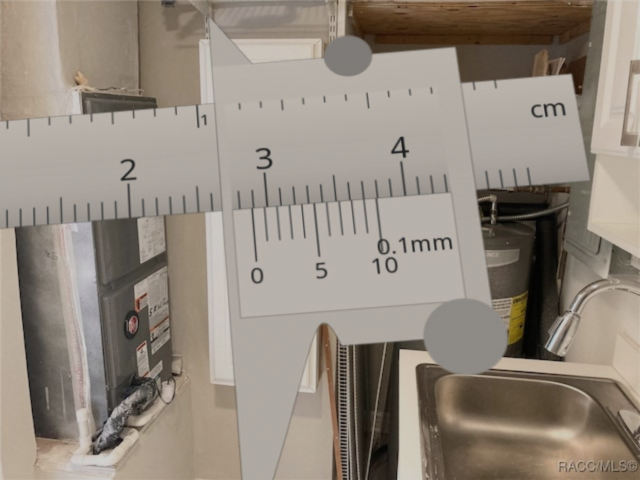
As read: 28.9 mm
